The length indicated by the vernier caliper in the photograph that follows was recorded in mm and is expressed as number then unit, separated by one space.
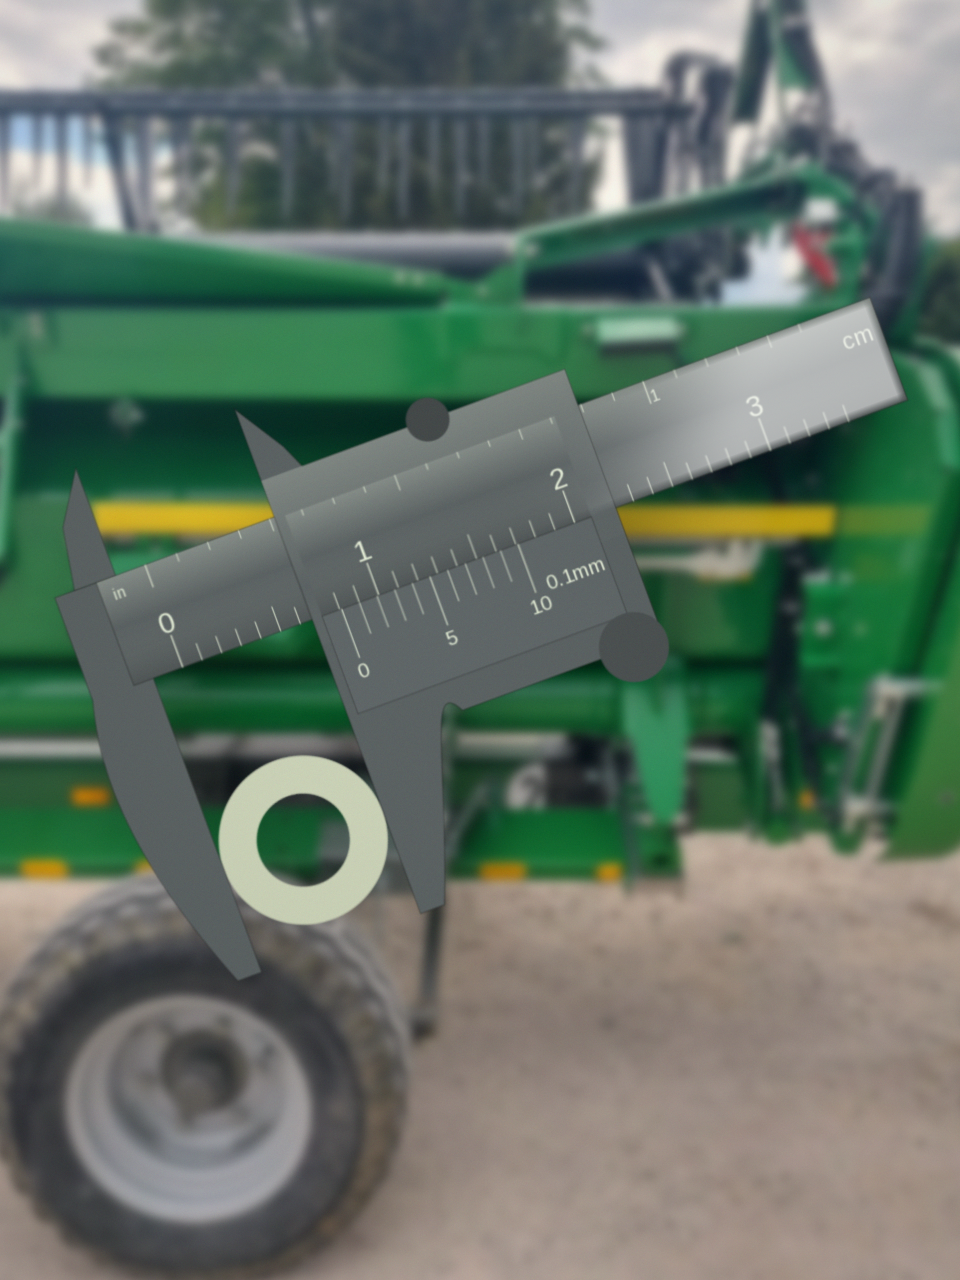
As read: 8.1 mm
